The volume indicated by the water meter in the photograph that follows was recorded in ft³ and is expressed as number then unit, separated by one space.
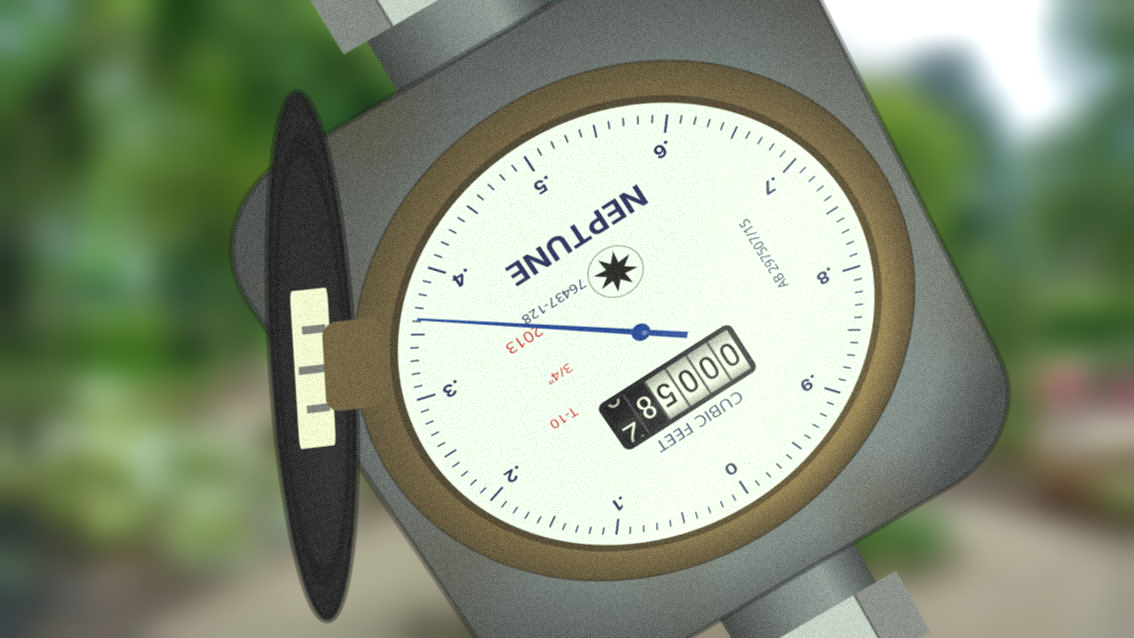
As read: 582.36 ft³
